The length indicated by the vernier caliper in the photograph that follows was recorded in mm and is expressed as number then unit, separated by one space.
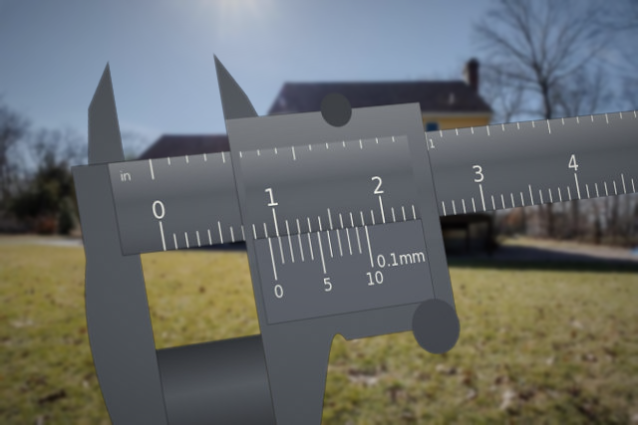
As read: 9.2 mm
